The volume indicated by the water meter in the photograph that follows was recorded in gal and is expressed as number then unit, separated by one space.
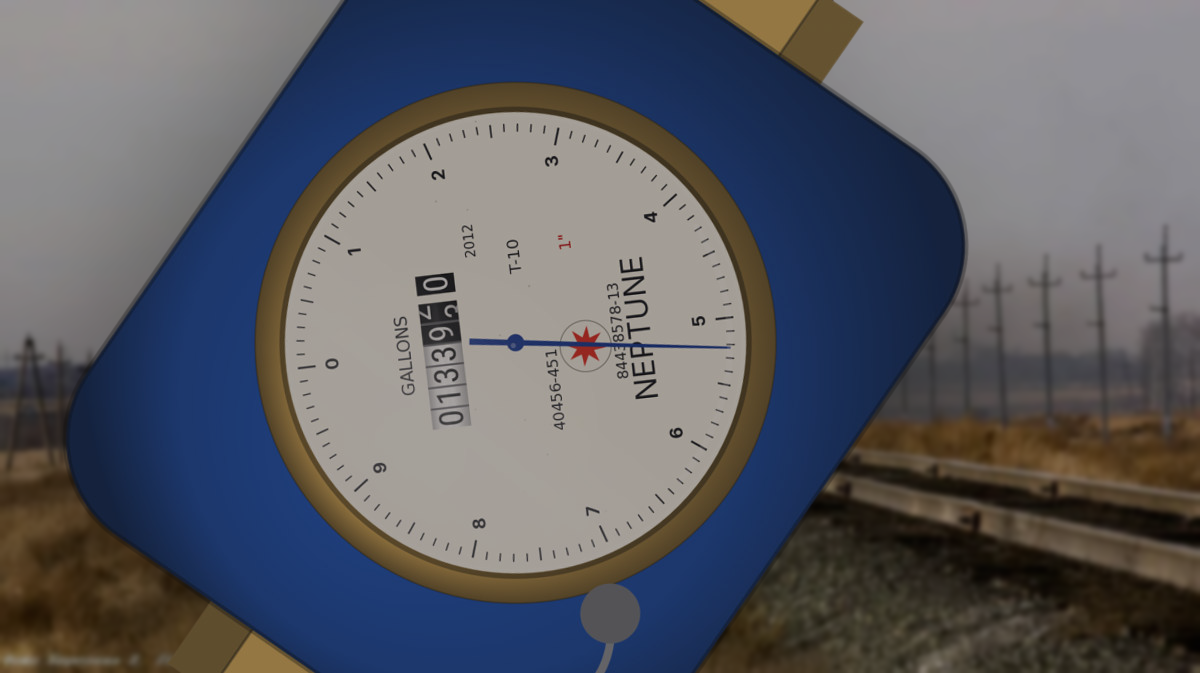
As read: 133925.2 gal
